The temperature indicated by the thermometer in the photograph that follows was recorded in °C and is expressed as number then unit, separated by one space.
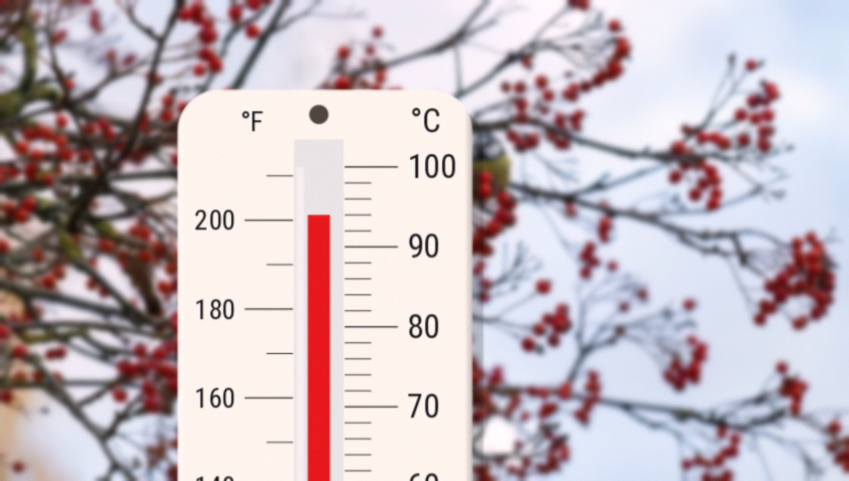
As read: 94 °C
